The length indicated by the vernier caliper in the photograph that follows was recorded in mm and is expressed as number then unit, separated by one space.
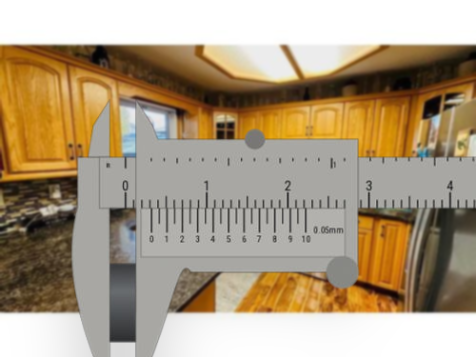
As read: 3.2 mm
